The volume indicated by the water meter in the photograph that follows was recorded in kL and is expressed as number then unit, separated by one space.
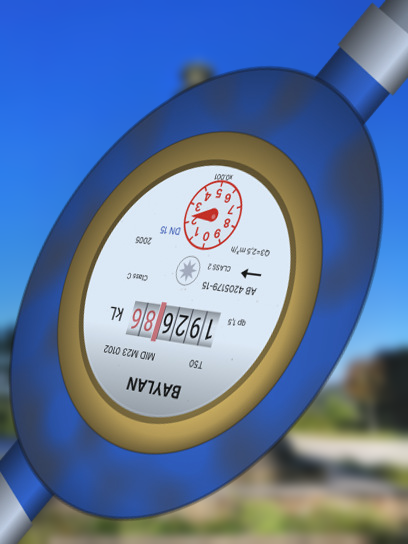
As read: 1926.862 kL
